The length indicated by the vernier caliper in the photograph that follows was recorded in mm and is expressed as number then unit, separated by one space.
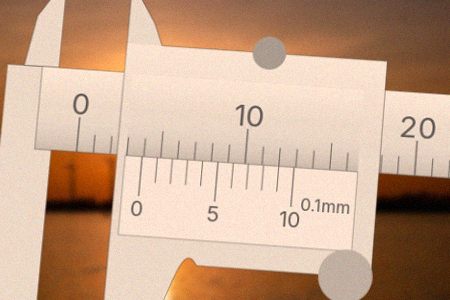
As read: 3.9 mm
